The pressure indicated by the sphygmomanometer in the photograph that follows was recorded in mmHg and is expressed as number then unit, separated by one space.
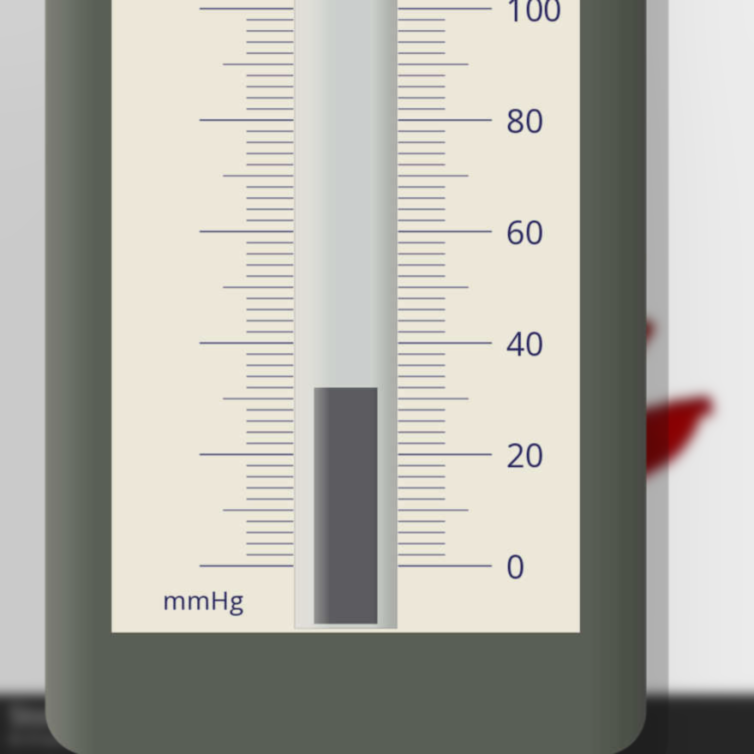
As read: 32 mmHg
